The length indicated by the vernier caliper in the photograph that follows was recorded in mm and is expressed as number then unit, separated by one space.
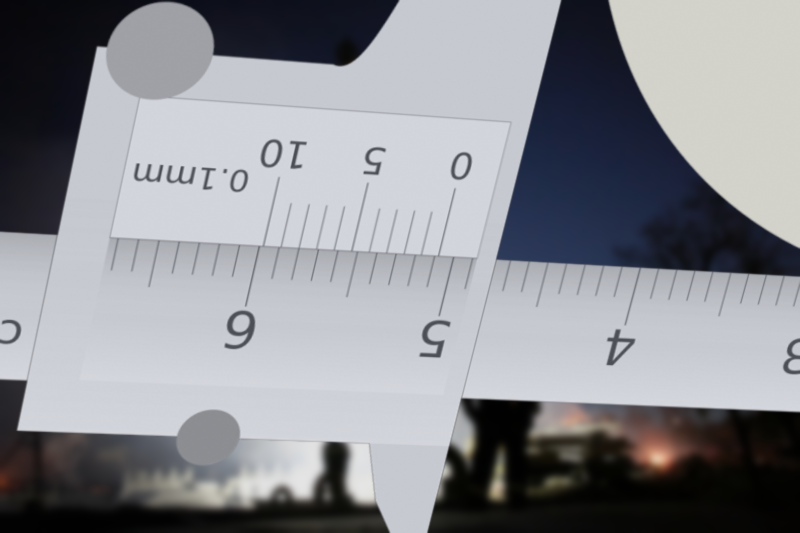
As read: 50.8 mm
